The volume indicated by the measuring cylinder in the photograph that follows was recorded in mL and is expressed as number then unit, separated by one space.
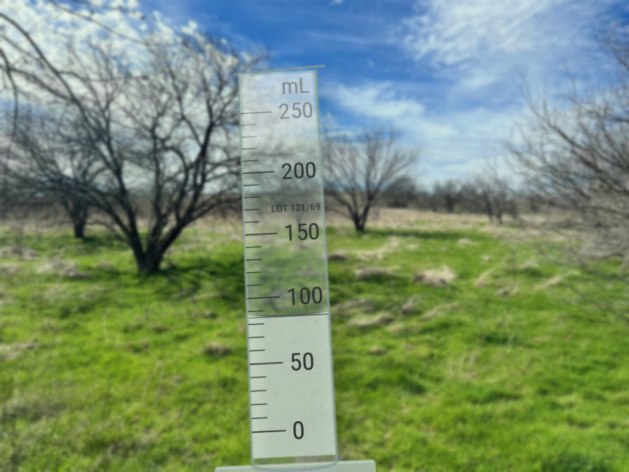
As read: 85 mL
